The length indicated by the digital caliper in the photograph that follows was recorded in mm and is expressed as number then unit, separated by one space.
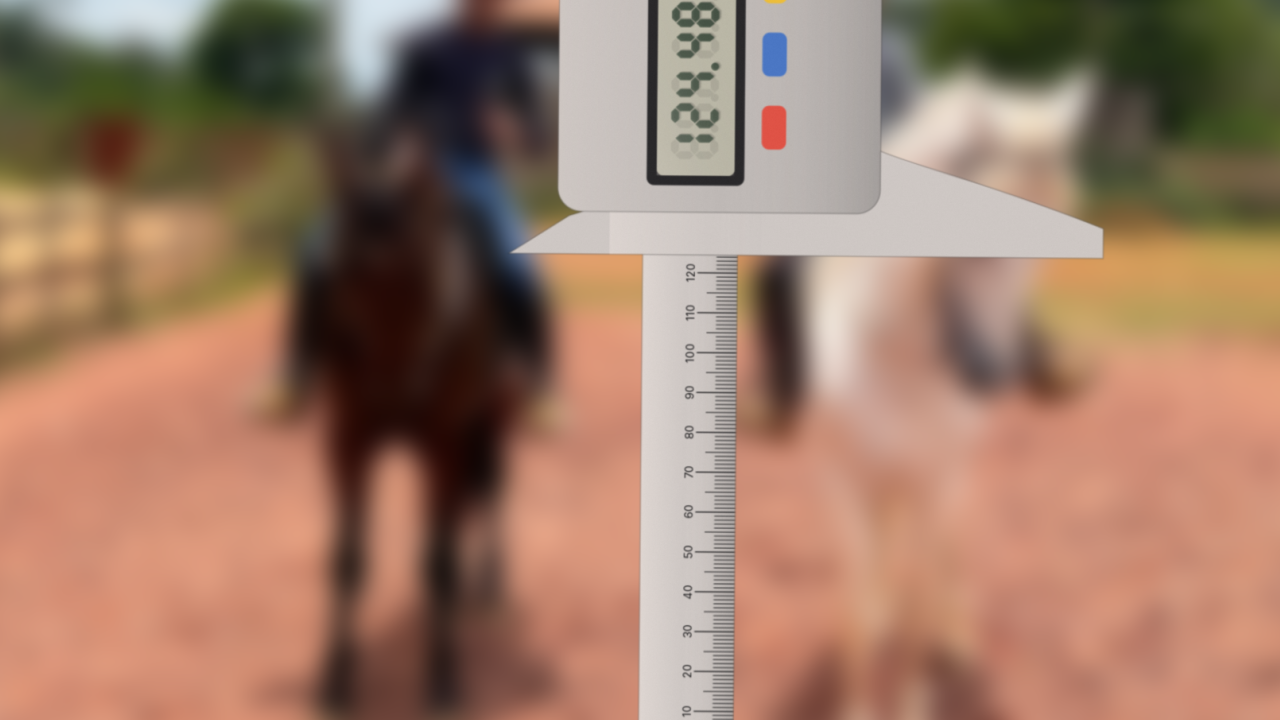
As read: 124.48 mm
